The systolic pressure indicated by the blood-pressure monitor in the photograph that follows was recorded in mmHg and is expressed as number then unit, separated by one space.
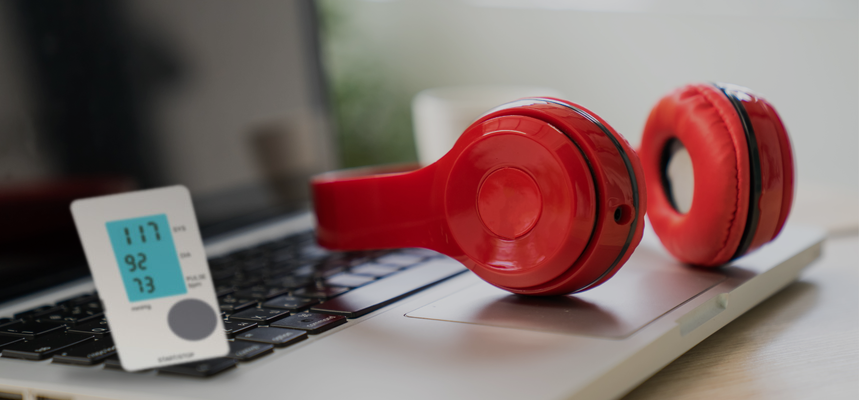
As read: 117 mmHg
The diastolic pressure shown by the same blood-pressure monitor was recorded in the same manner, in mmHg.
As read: 92 mmHg
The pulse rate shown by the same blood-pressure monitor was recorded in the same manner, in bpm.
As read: 73 bpm
